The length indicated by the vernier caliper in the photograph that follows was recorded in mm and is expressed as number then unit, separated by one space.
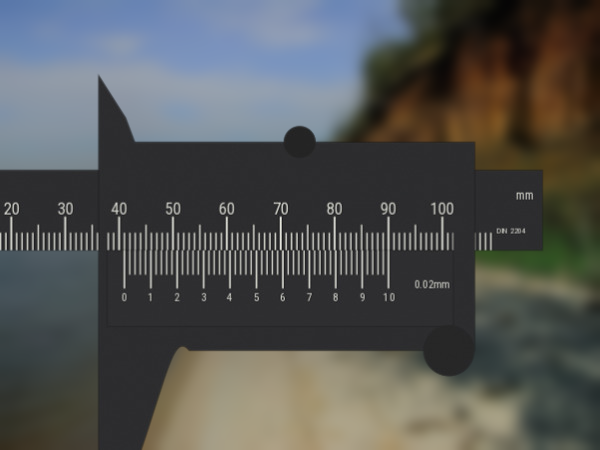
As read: 41.0 mm
